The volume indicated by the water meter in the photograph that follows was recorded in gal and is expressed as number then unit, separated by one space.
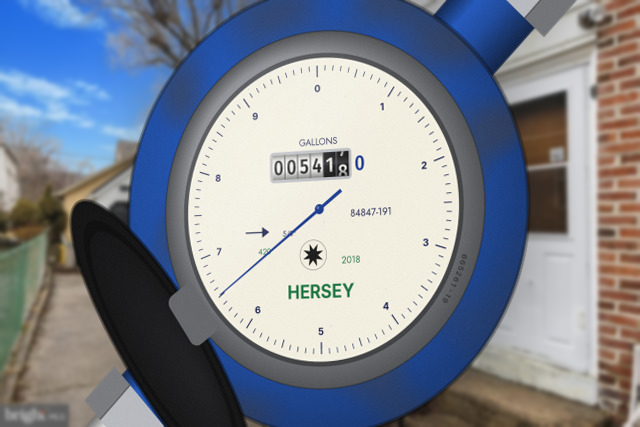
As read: 54176.5 gal
